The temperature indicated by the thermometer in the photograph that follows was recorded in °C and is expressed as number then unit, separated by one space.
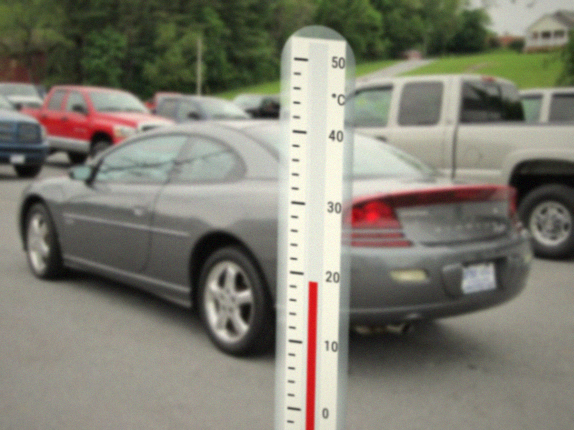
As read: 19 °C
